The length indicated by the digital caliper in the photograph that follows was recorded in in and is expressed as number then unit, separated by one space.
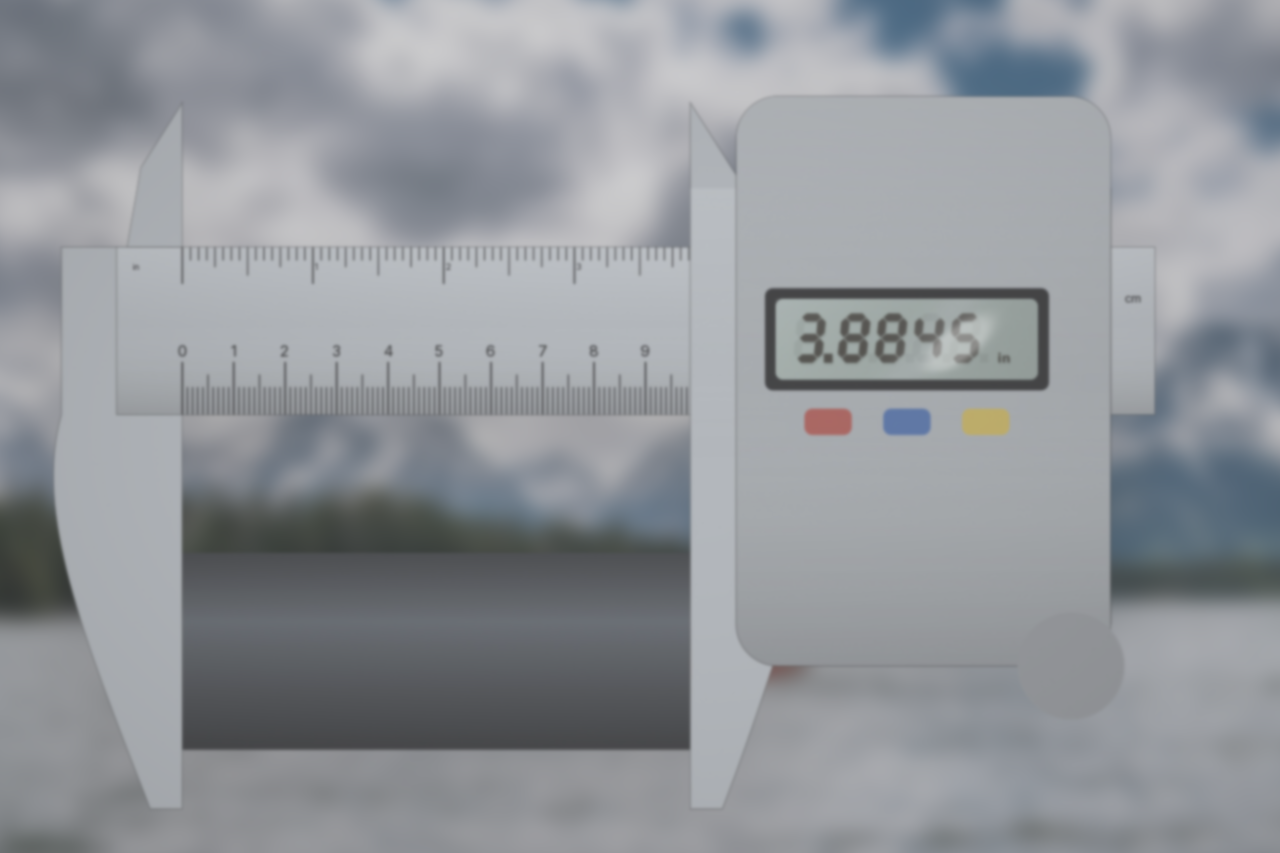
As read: 3.8845 in
